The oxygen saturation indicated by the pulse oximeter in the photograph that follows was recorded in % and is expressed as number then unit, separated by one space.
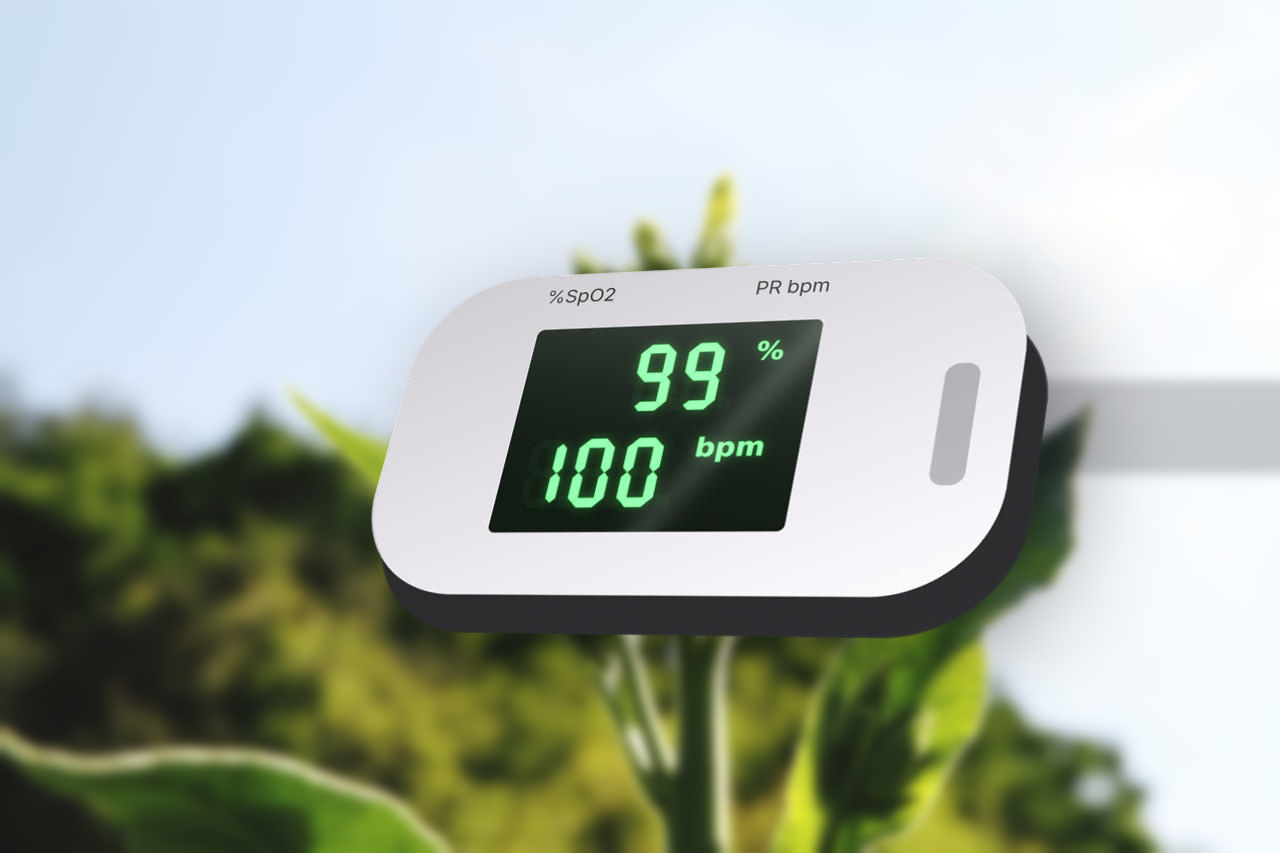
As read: 99 %
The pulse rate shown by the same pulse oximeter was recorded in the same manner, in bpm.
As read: 100 bpm
